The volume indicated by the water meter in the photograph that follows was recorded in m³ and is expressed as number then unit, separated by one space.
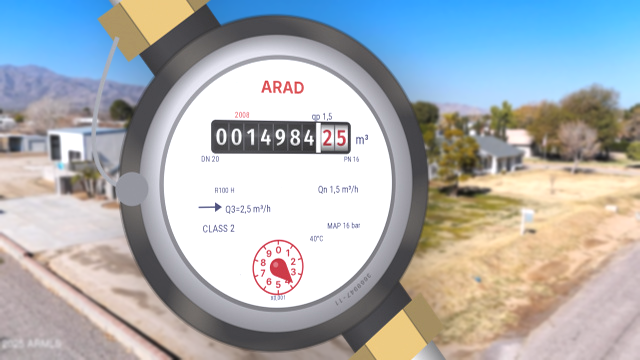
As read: 14984.253 m³
